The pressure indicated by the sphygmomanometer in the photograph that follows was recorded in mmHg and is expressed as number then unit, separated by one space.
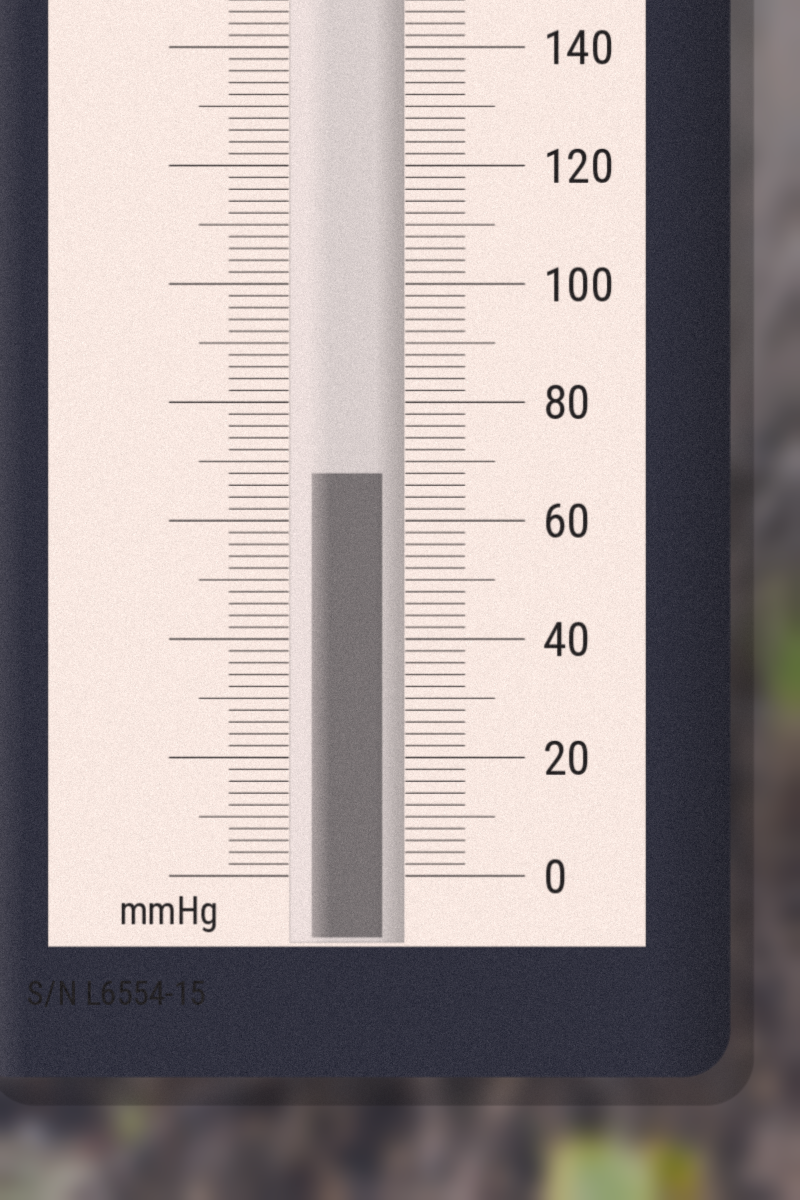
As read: 68 mmHg
